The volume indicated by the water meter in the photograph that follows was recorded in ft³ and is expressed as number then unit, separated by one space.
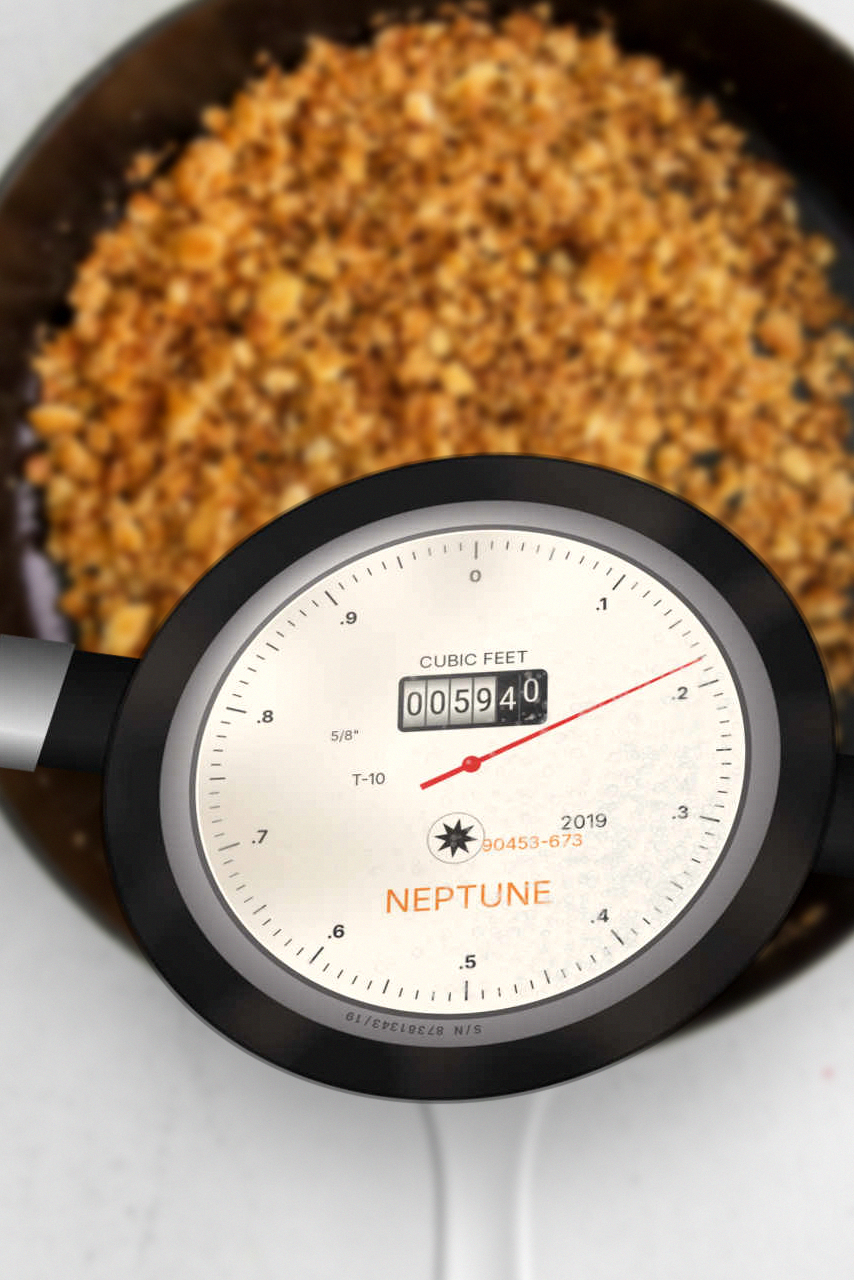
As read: 5940.18 ft³
